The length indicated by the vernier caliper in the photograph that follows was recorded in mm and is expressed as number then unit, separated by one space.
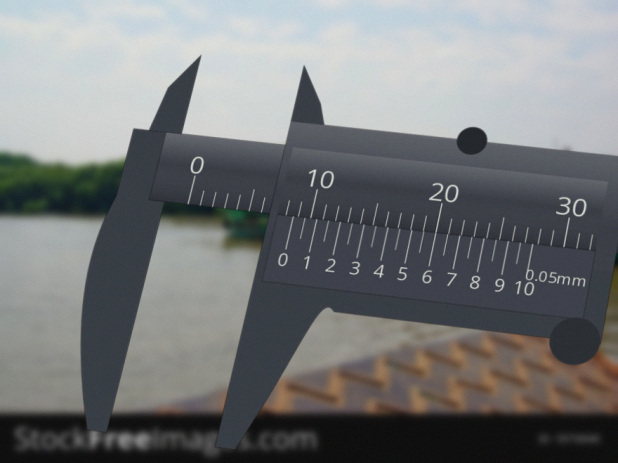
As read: 8.6 mm
